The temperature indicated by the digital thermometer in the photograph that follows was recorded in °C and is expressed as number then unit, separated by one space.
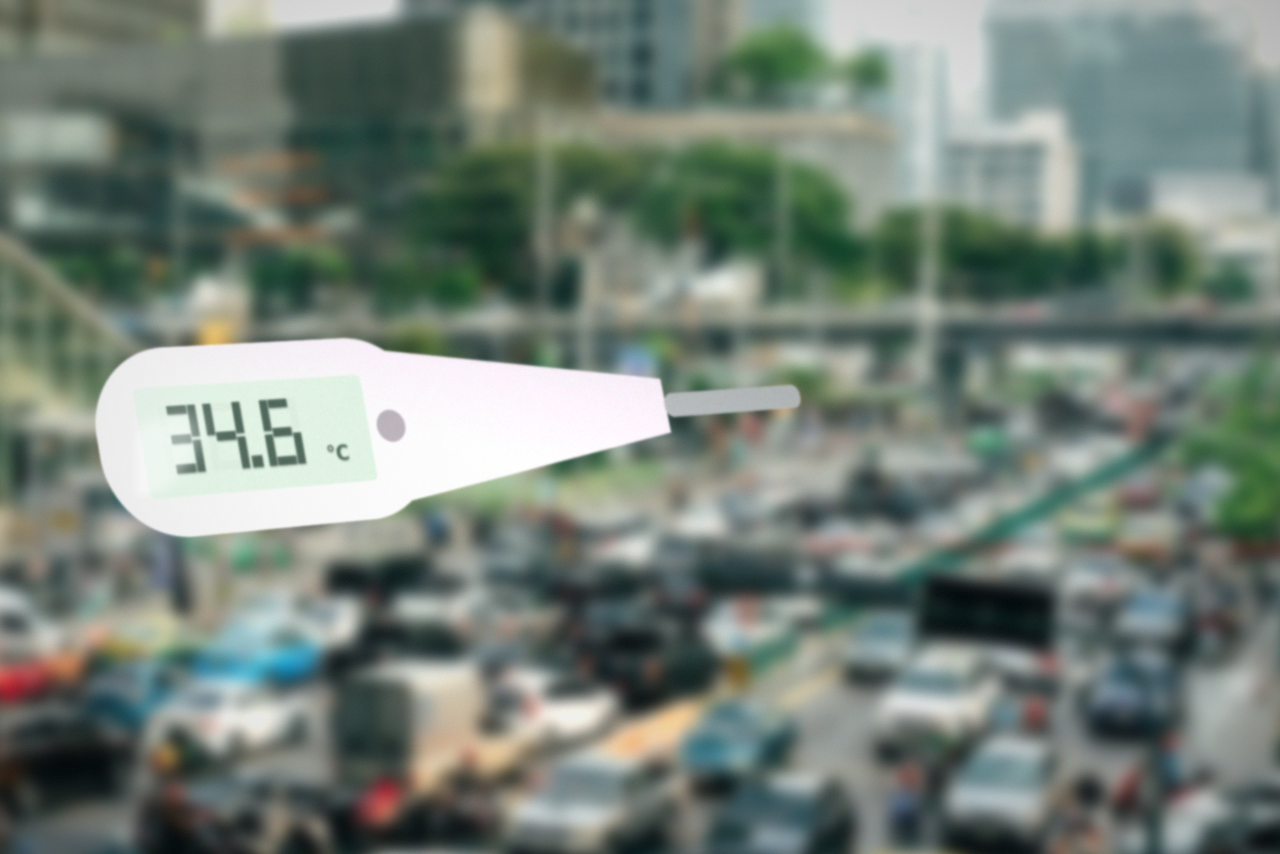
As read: 34.6 °C
